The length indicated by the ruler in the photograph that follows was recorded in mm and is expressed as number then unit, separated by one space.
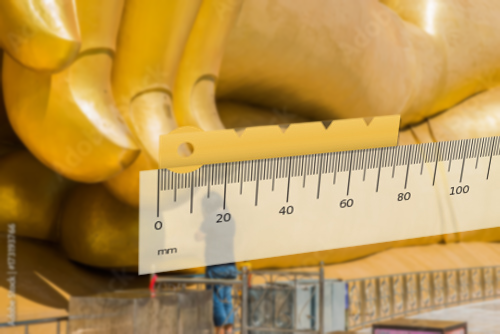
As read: 75 mm
